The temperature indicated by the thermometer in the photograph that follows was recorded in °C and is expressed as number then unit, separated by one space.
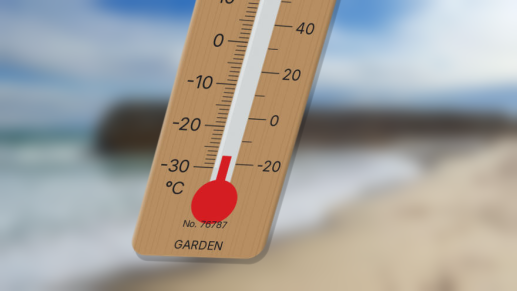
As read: -27 °C
